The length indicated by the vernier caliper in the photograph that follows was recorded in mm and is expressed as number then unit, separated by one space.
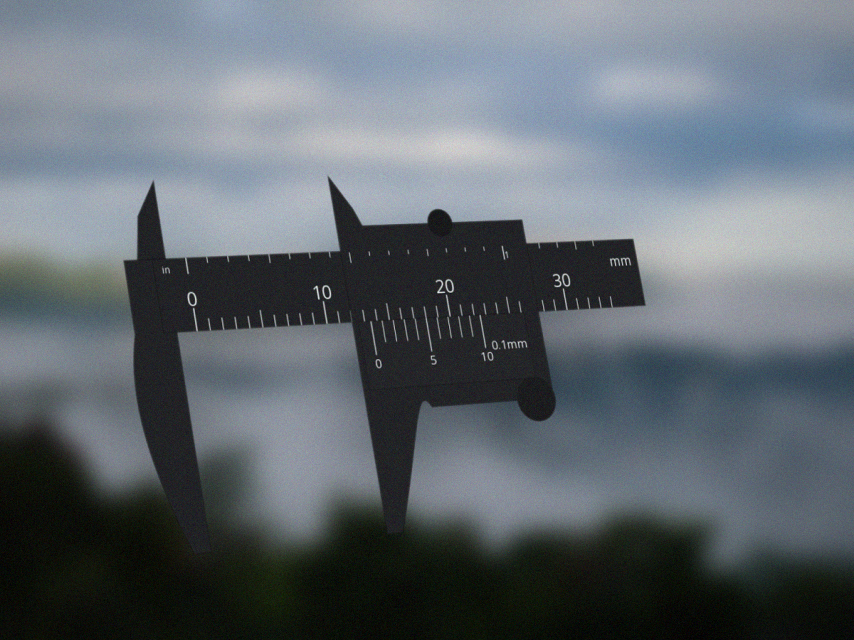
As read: 13.5 mm
